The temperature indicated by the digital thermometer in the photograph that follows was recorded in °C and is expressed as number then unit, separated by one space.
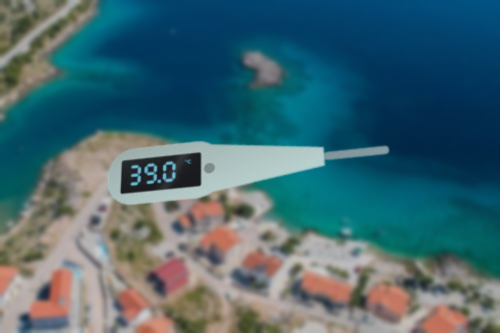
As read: 39.0 °C
